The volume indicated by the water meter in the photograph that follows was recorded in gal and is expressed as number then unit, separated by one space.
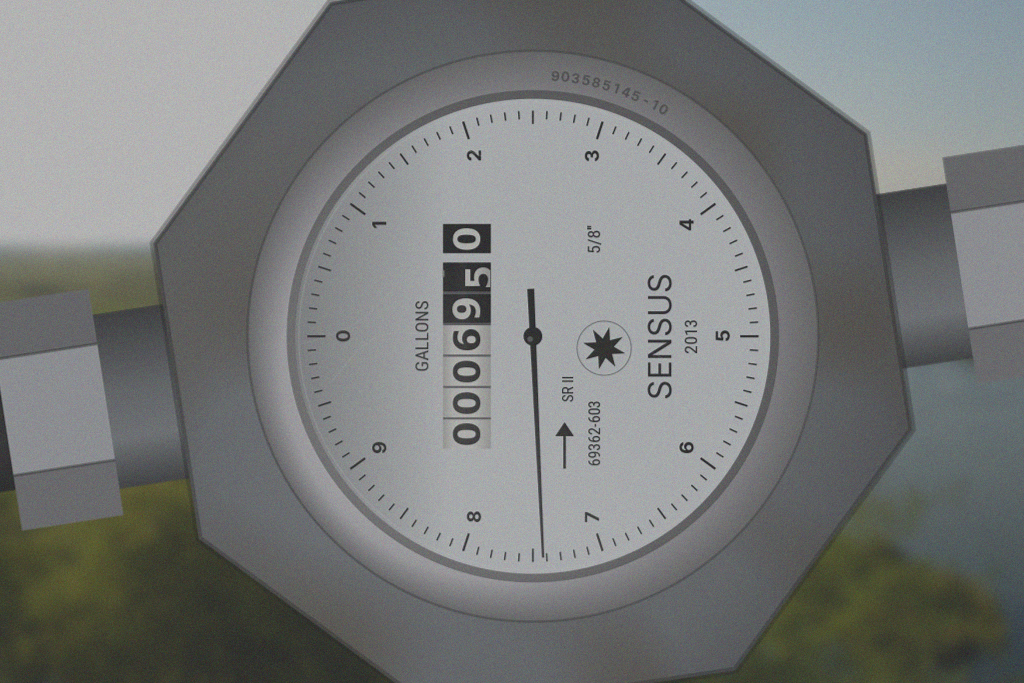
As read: 6947.4 gal
